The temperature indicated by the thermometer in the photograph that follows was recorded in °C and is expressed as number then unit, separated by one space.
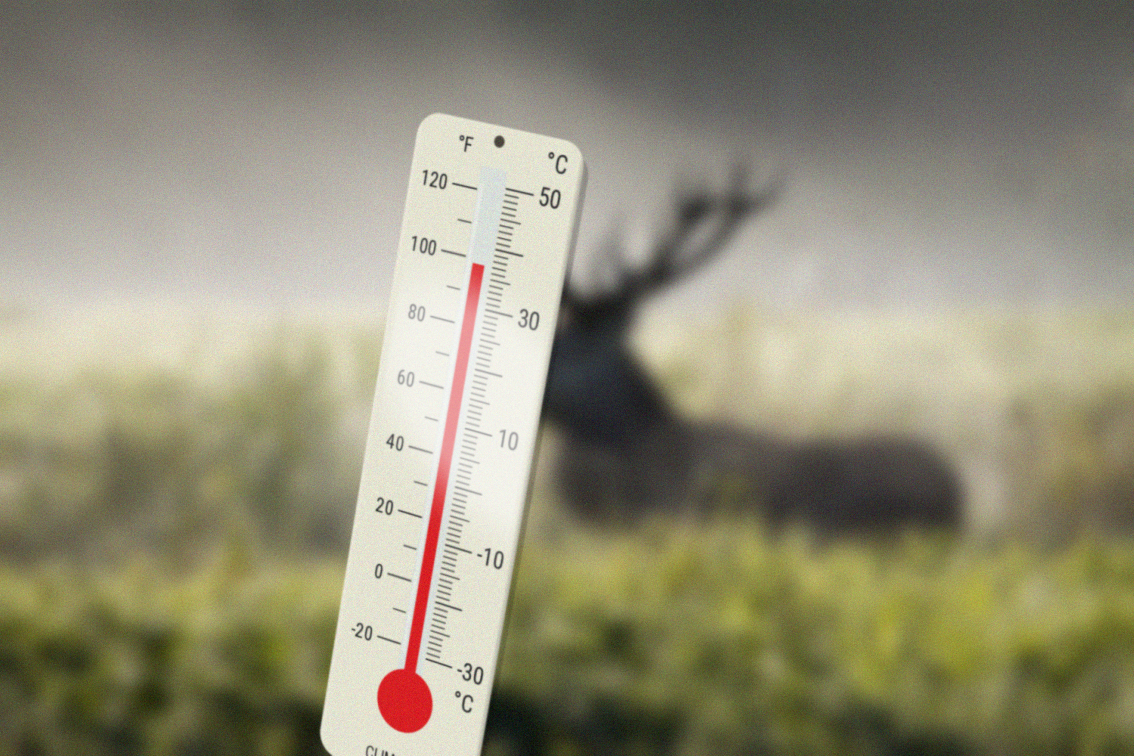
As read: 37 °C
